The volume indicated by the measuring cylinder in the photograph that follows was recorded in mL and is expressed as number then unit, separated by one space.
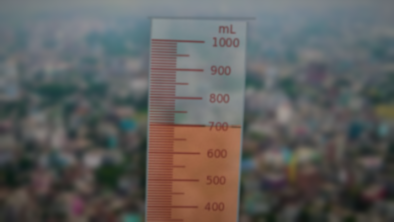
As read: 700 mL
